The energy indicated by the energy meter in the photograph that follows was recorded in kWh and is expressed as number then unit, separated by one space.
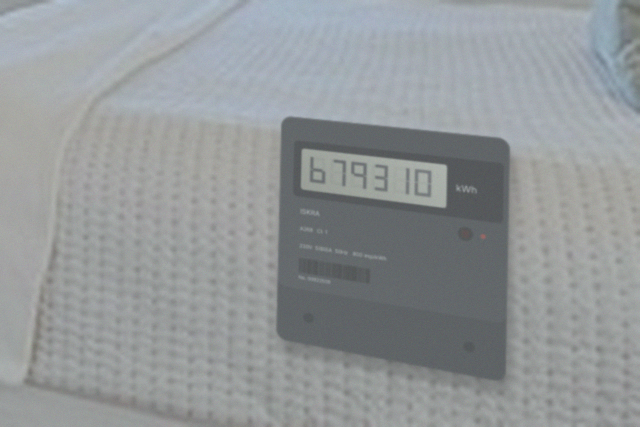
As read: 679310 kWh
